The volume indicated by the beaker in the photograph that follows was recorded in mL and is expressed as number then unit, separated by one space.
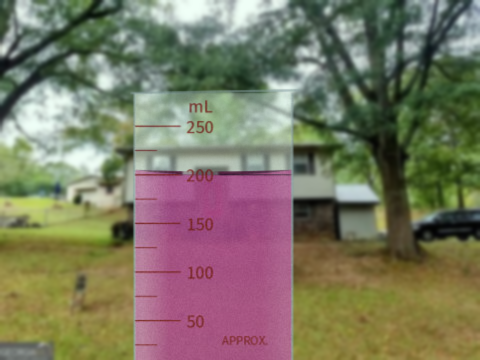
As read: 200 mL
